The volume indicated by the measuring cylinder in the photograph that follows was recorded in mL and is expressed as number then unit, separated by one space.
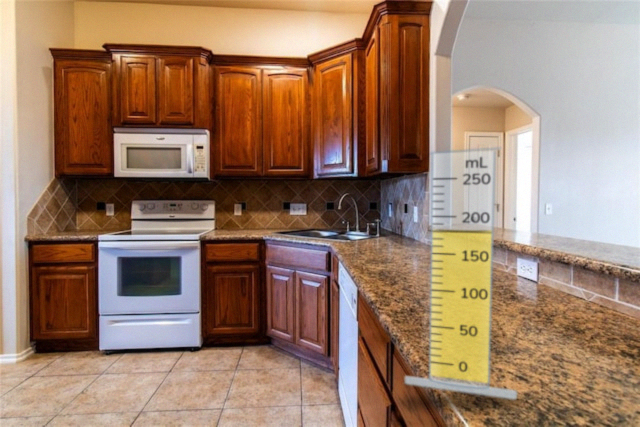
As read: 180 mL
